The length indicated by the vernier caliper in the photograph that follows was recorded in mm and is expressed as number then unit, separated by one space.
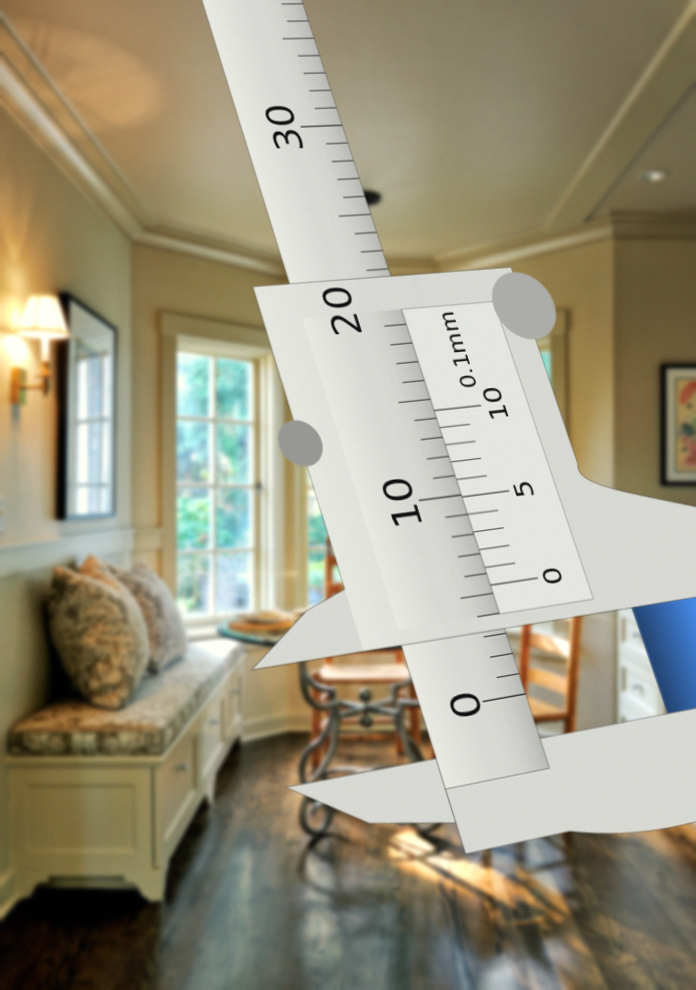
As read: 5.4 mm
